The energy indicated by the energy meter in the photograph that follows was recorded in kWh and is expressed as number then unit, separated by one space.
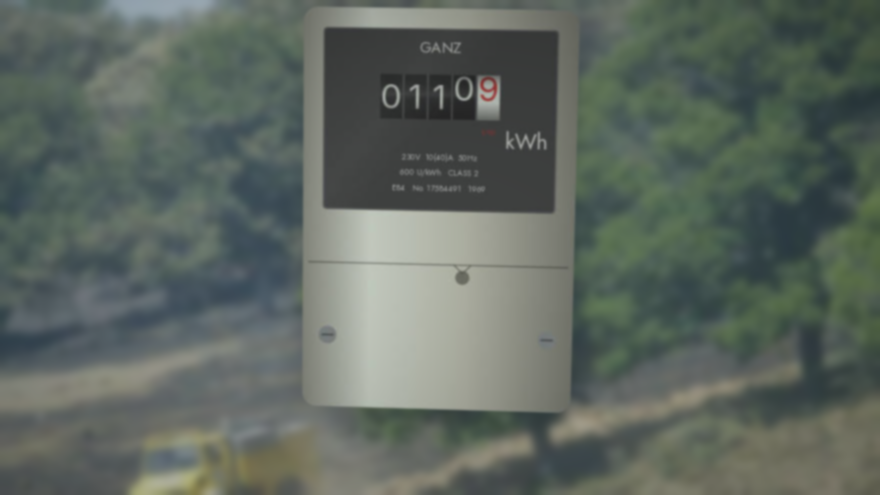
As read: 110.9 kWh
